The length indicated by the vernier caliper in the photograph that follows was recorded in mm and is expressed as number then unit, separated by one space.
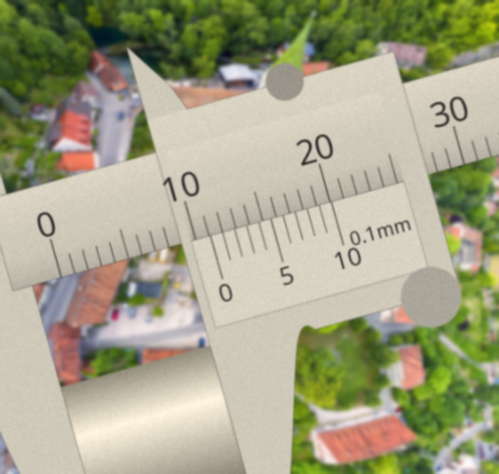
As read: 11.1 mm
